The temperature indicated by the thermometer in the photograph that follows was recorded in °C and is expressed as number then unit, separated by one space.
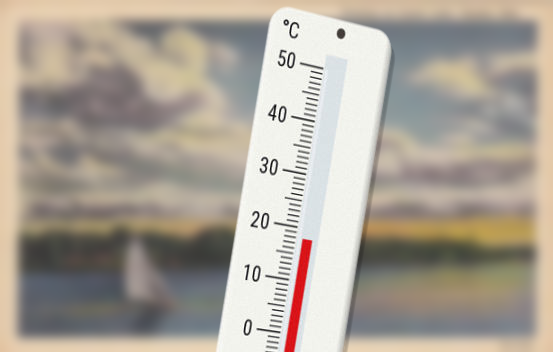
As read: 18 °C
